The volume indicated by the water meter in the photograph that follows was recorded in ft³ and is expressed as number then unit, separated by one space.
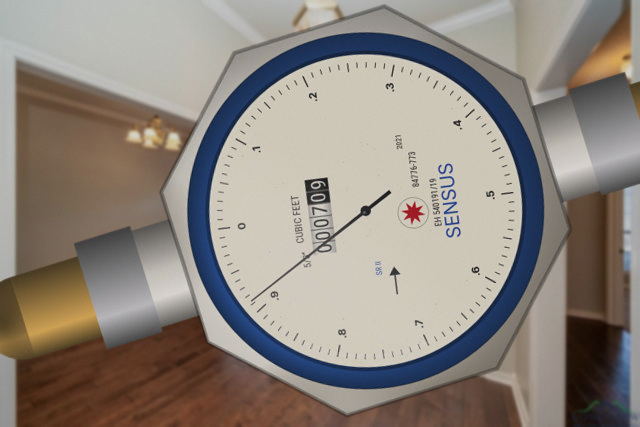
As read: 708.91 ft³
